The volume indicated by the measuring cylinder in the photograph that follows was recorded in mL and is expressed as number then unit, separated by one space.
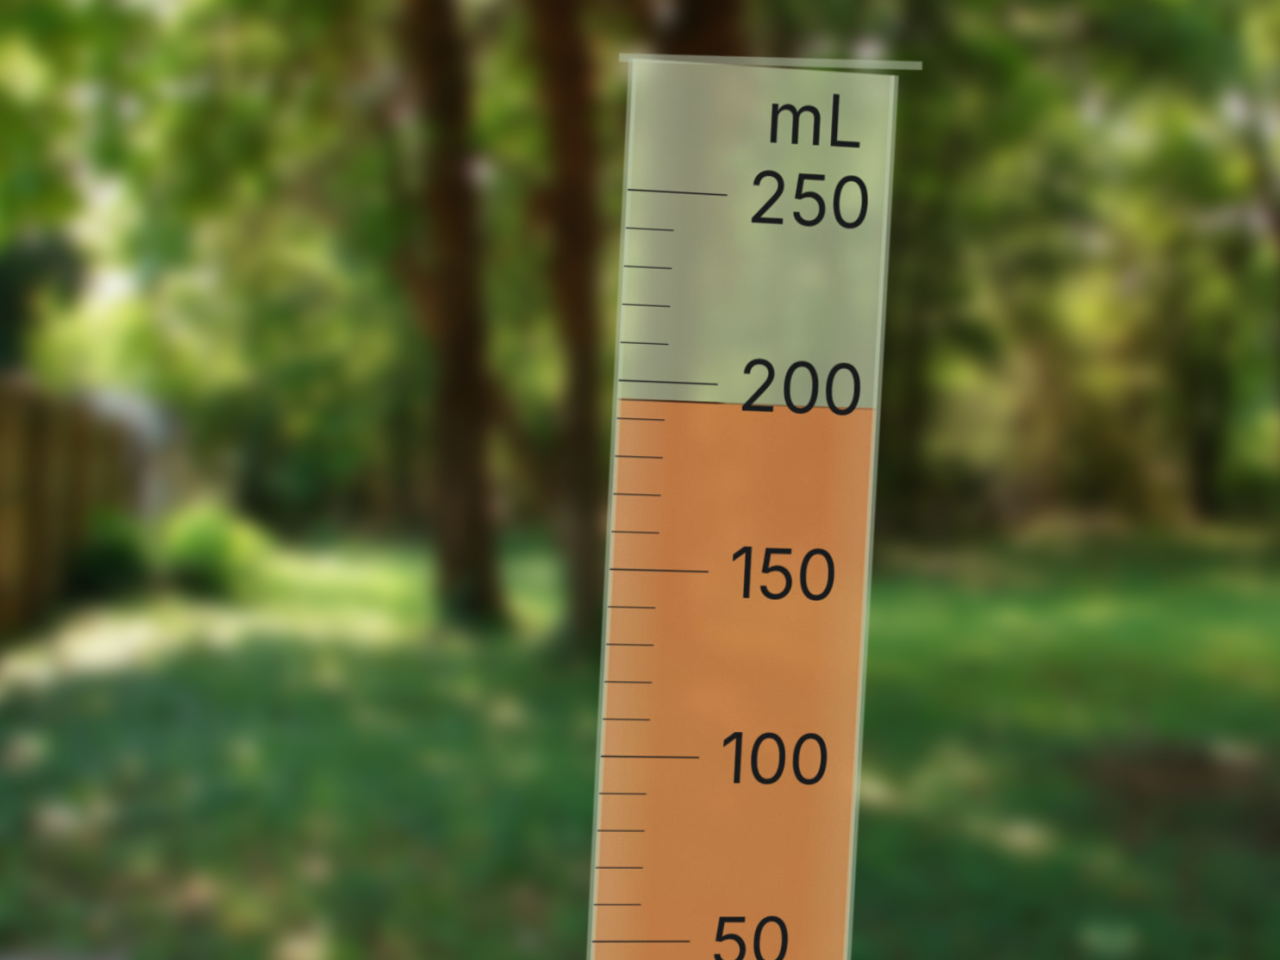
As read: 195 mL
